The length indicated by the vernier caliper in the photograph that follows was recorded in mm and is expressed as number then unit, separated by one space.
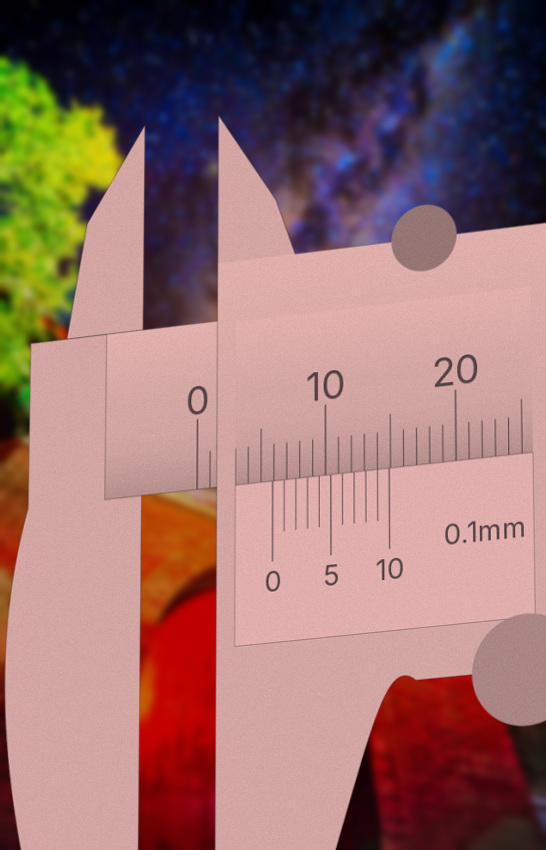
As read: 5.9 mm
